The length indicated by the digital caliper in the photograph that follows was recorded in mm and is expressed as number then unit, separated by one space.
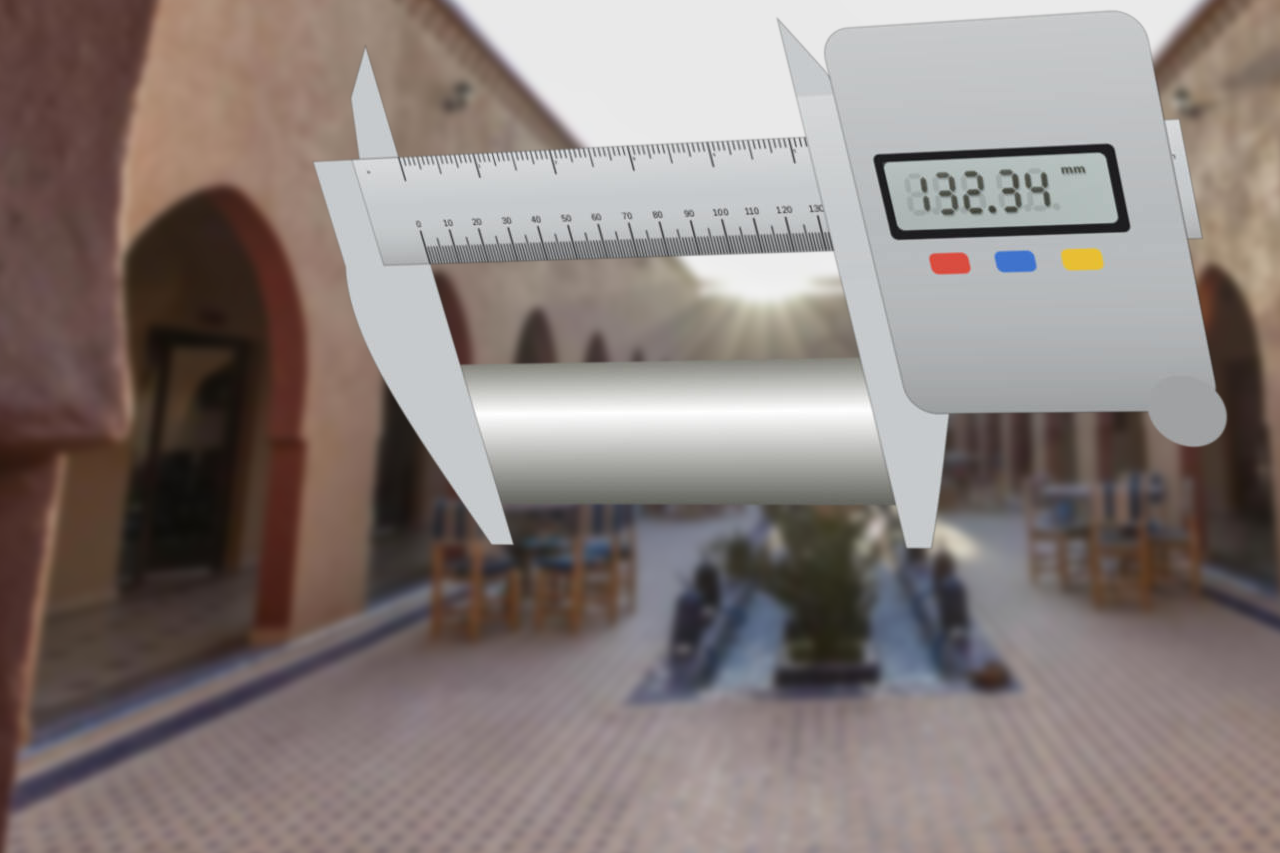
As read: 132.34 mm
